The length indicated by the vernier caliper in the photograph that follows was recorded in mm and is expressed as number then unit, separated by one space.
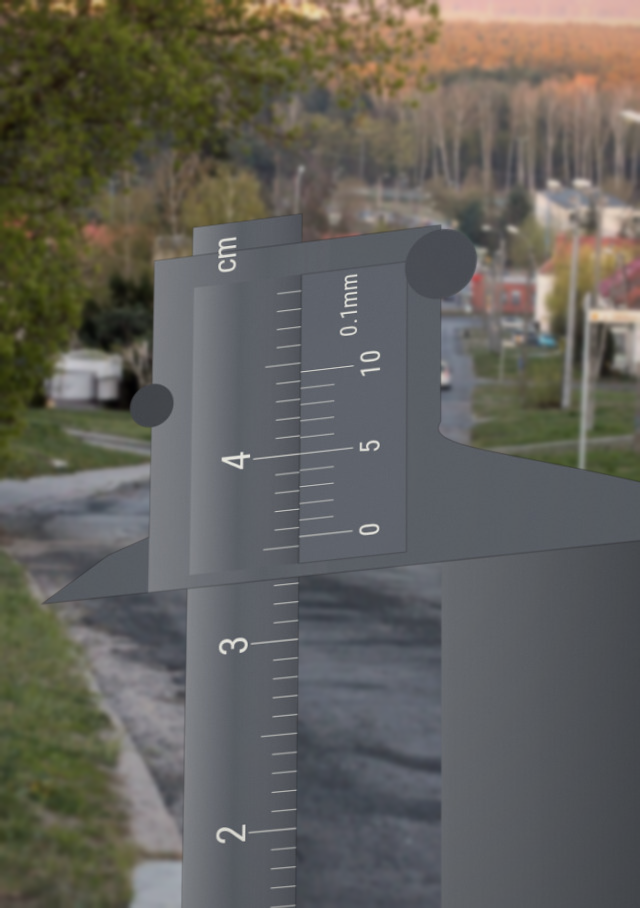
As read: 35.5 mm
